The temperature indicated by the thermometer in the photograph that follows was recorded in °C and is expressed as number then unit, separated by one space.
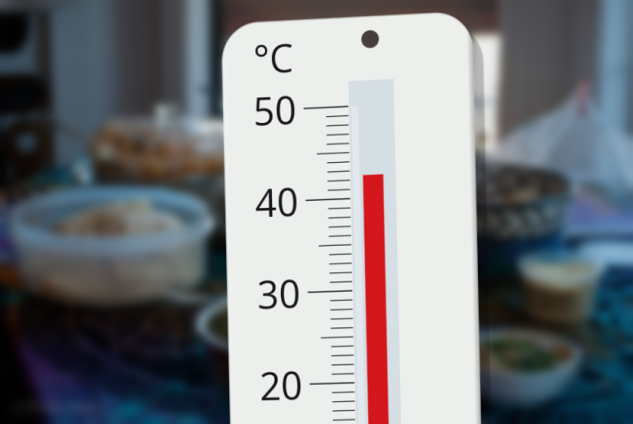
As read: 42.5 °C
